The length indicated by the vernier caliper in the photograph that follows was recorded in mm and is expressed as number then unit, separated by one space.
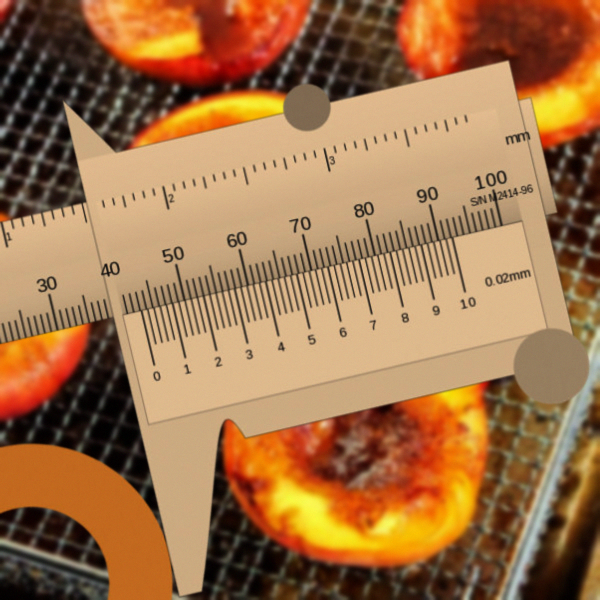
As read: 43.2 mm
